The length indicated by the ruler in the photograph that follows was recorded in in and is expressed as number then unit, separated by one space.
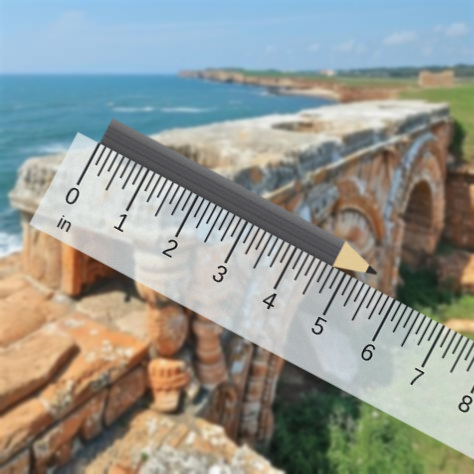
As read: 5.5 in
